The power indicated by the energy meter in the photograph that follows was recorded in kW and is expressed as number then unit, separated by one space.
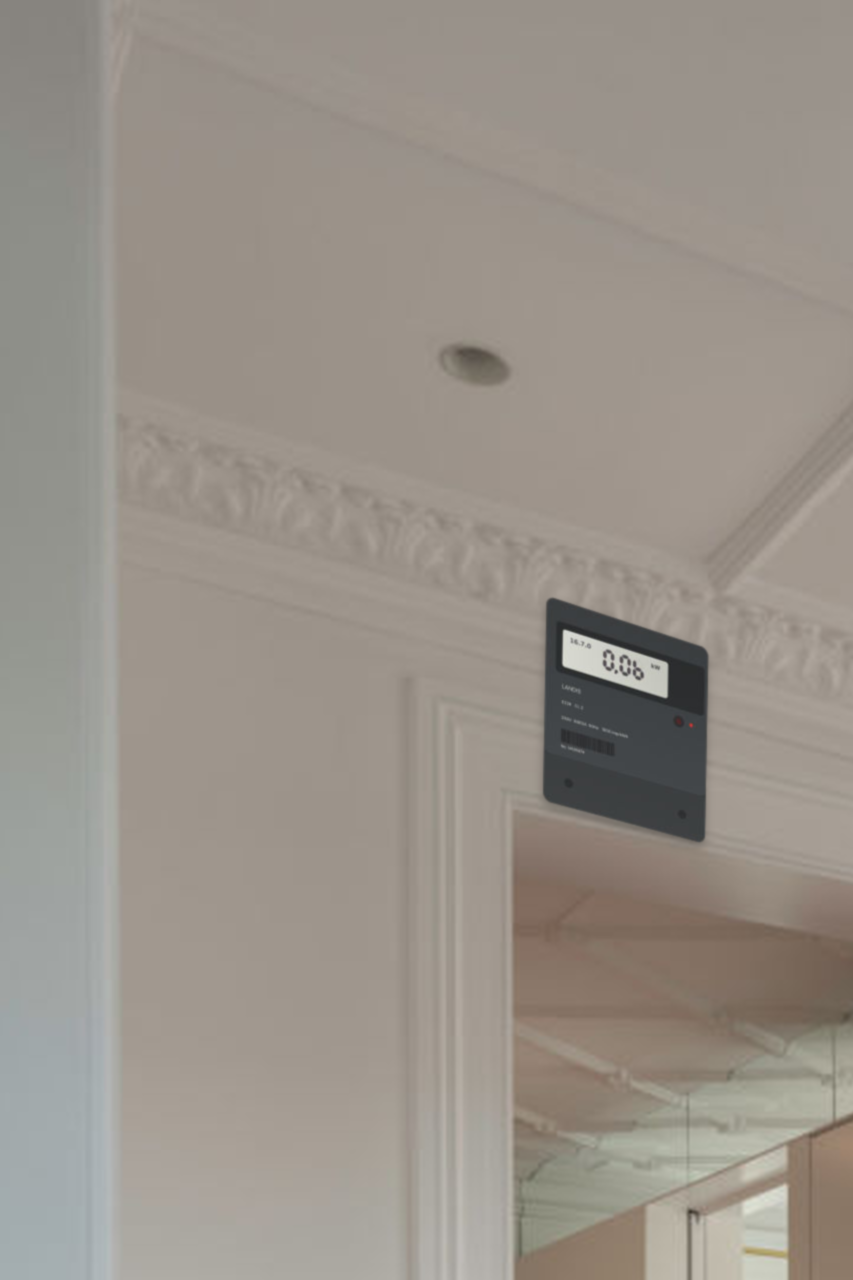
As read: 0.06 kW
